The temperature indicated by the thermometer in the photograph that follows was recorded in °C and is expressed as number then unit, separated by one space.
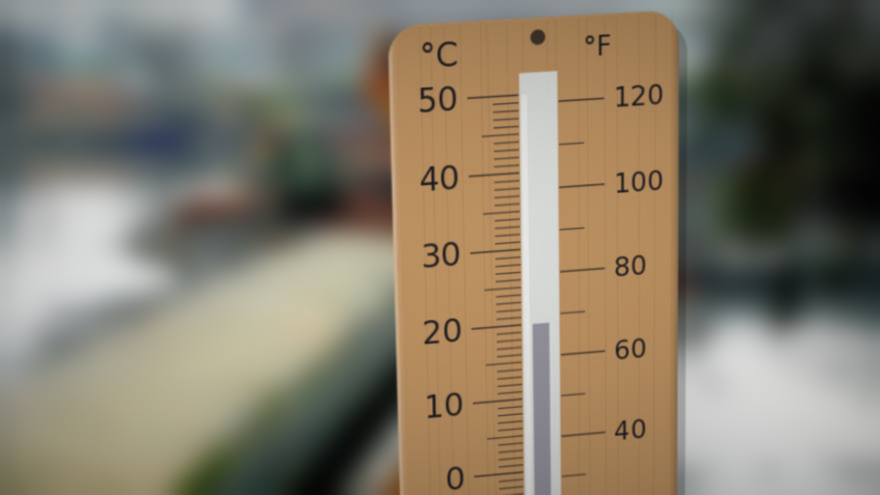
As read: 20 °C
